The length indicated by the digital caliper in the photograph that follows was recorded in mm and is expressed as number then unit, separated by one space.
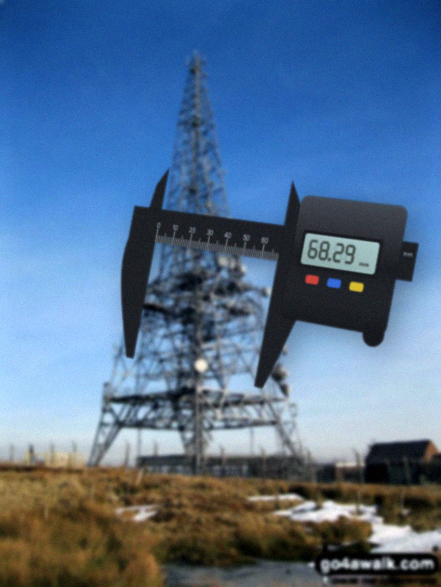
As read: 68.29 mm
